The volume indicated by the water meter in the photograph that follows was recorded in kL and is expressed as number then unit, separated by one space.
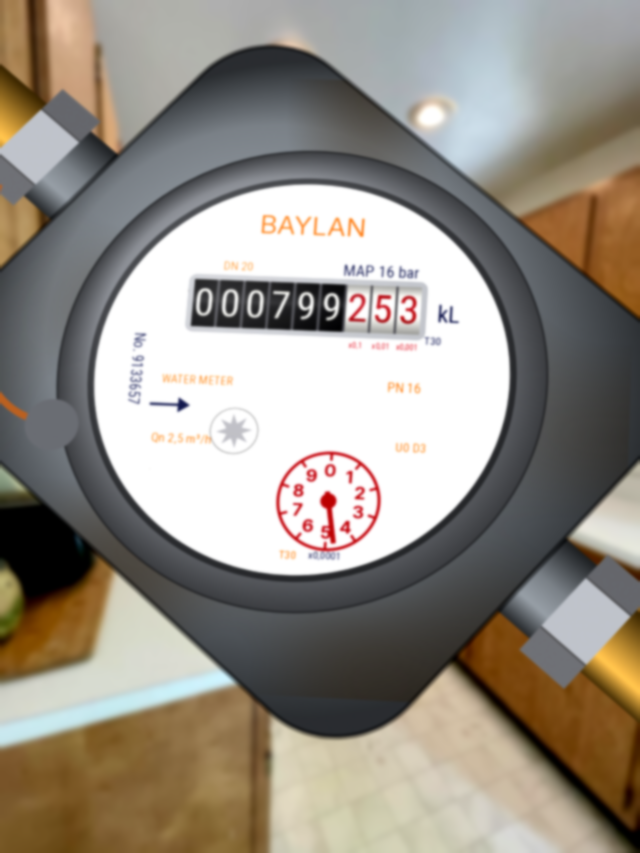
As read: 799.2534 kL
